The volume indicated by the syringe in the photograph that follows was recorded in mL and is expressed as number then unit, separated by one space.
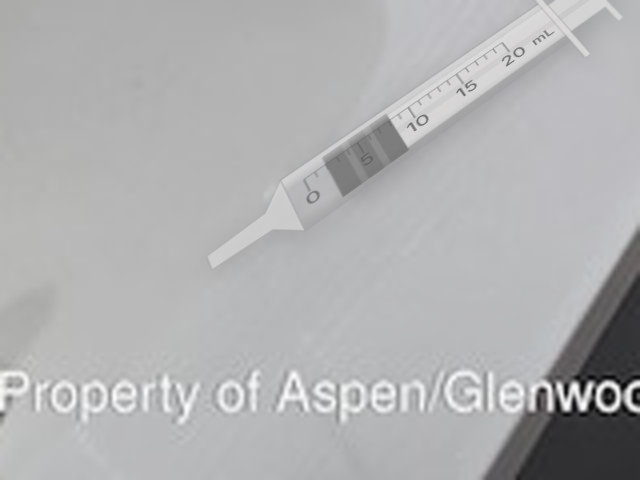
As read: 2 mL
